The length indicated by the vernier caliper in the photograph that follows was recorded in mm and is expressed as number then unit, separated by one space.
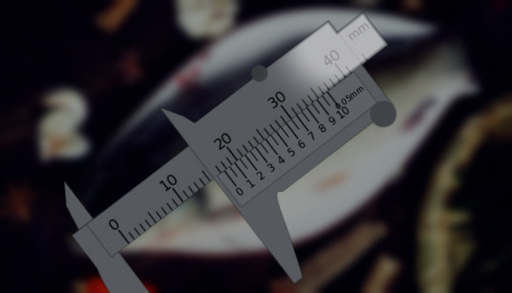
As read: 17.6 mm
